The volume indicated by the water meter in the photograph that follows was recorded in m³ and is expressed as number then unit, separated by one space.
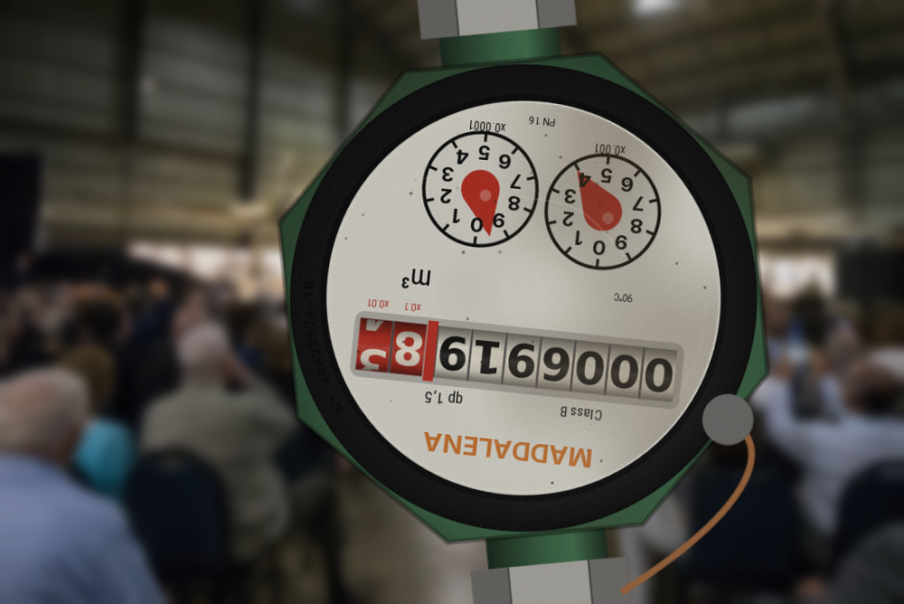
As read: 6919.8339 m³
